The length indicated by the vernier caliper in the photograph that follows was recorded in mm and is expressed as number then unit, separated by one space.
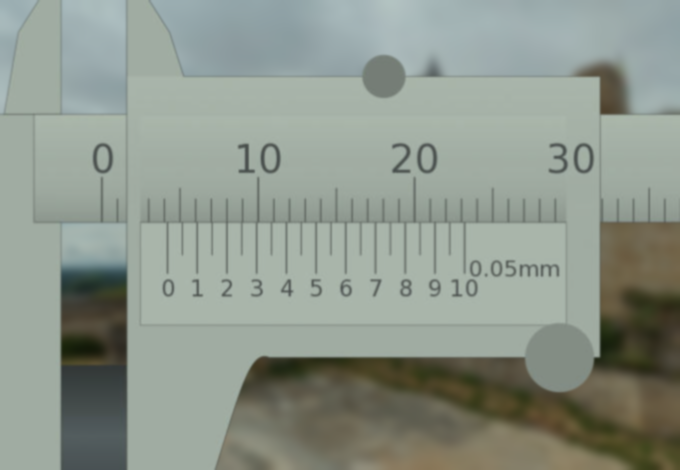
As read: 4.2 mm
